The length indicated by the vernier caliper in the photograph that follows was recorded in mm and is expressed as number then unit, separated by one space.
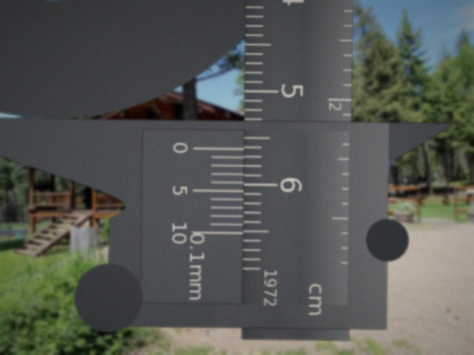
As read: 56.2 mm
